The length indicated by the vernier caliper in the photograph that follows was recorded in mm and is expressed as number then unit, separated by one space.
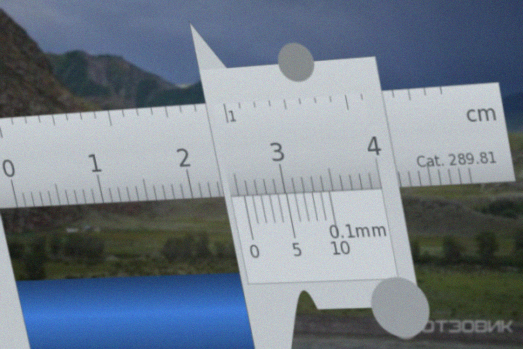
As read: 25.6 mm
